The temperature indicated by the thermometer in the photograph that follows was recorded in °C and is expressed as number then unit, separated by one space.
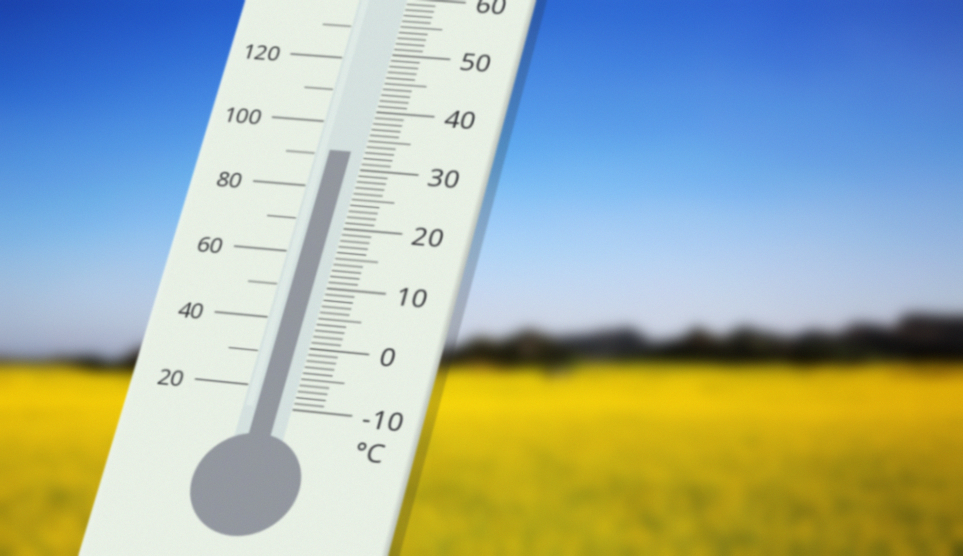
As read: 33 °C
